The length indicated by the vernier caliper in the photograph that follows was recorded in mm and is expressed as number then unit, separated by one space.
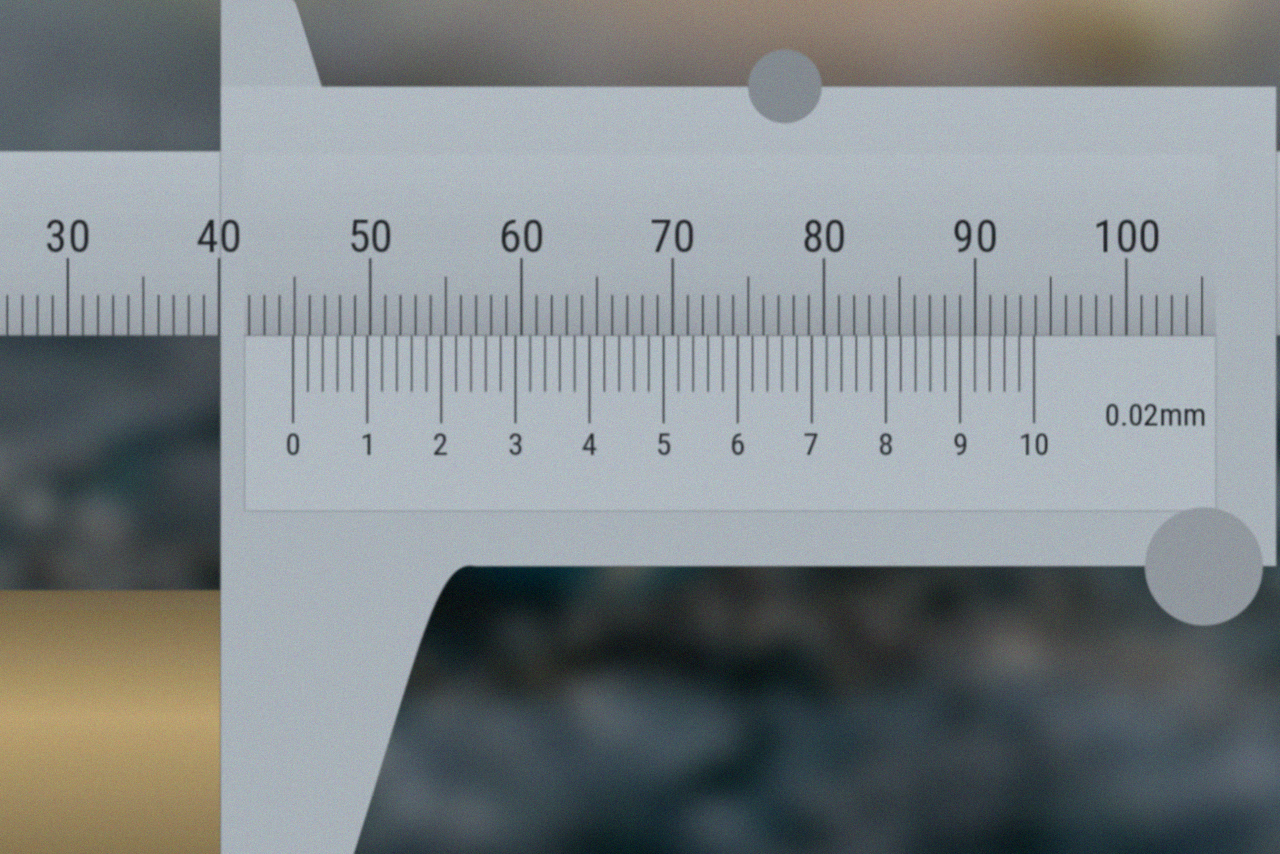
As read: 44.9 mm
